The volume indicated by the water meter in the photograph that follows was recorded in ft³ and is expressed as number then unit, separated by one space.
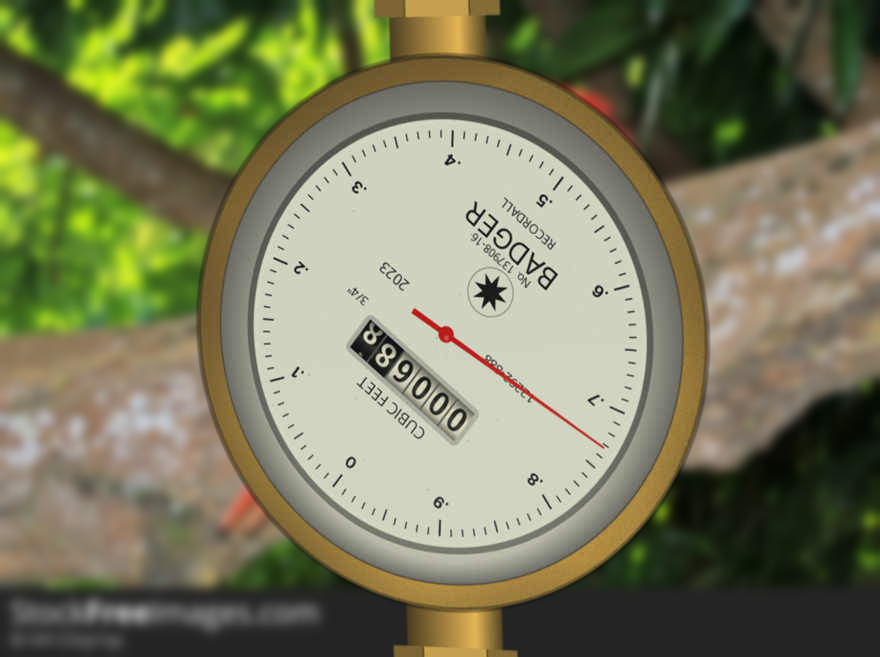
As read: 687.73 ft³
